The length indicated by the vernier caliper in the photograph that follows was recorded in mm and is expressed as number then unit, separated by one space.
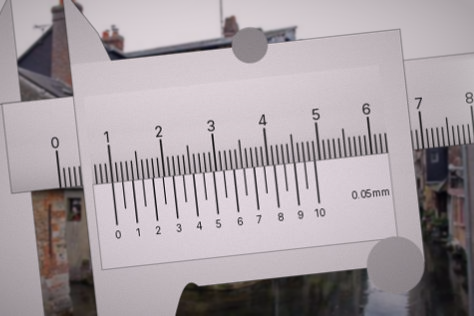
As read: 10.0 mm
